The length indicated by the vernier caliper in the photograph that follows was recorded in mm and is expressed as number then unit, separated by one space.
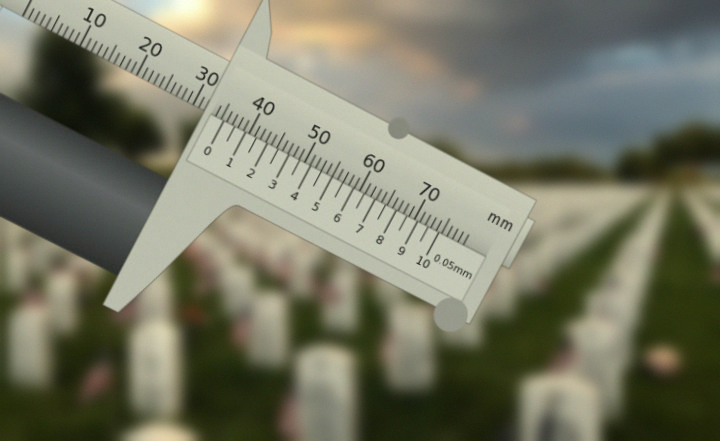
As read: 35.5 mm
